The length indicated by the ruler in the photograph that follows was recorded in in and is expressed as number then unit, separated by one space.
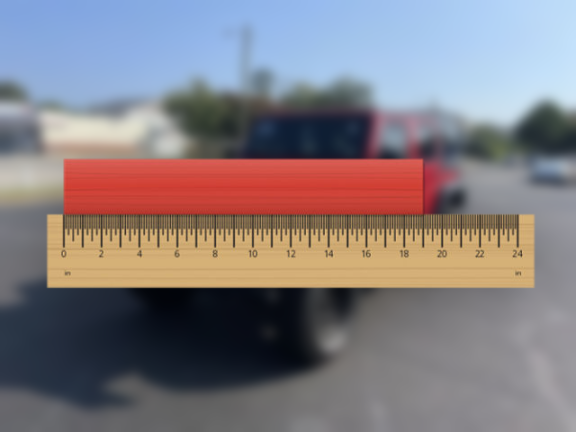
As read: 19 in
